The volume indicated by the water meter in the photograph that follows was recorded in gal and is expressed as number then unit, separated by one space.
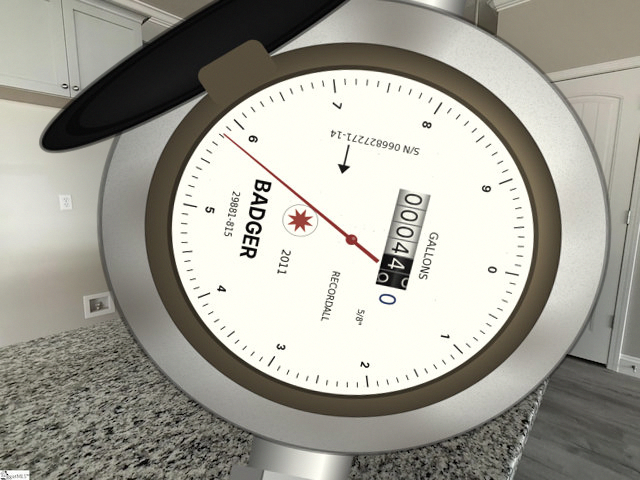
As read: 4485.8 gal
